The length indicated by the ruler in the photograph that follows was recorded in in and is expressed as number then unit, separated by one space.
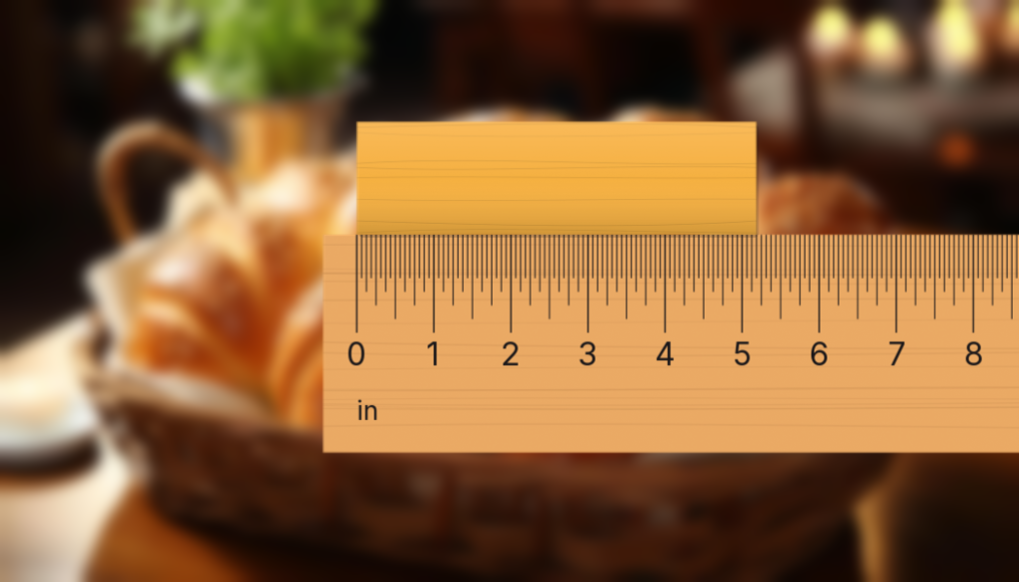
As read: 5.1875 in
